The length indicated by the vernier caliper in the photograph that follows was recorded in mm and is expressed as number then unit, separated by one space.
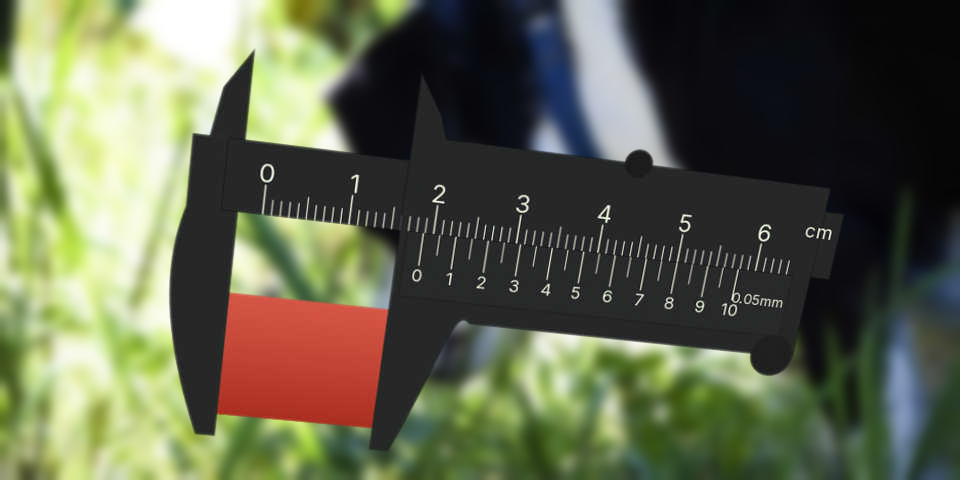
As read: 18.8 mm
